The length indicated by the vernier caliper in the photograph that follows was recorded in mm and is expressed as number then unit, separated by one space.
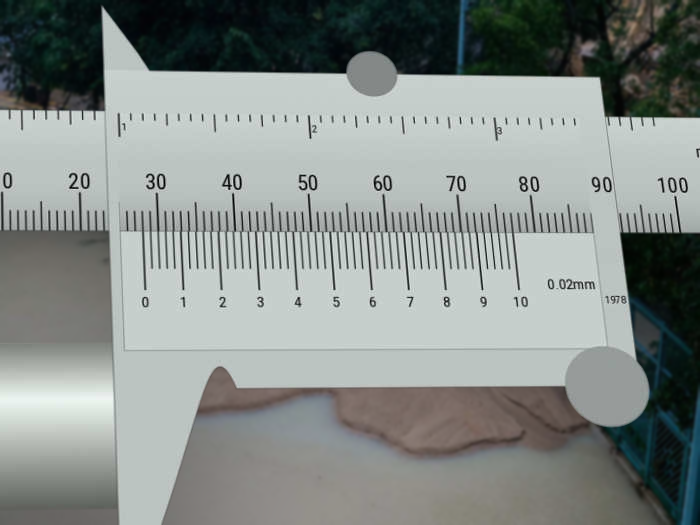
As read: 28.0 mm
